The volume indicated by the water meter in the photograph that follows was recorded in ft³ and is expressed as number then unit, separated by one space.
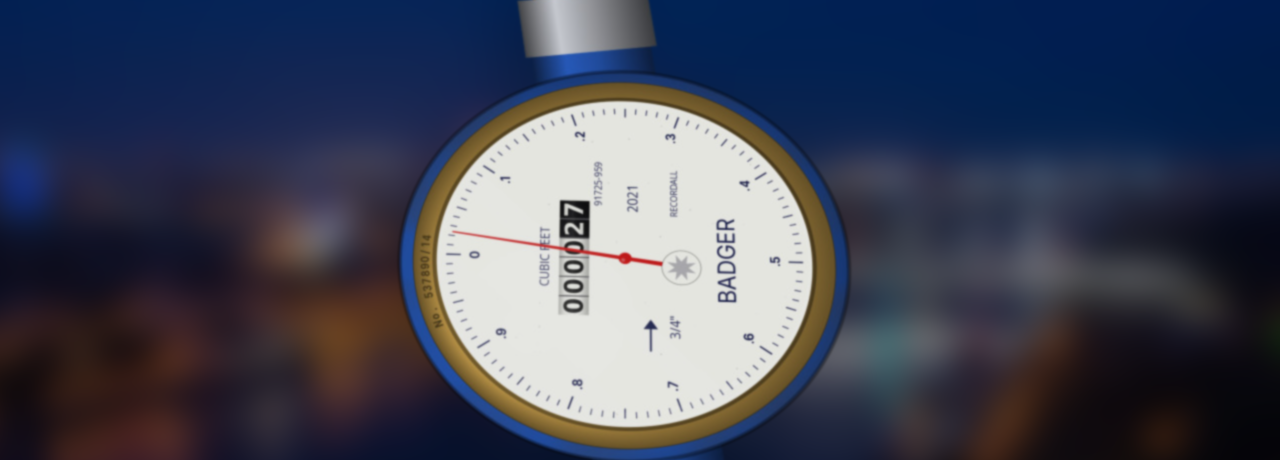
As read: 27.02 ft³
